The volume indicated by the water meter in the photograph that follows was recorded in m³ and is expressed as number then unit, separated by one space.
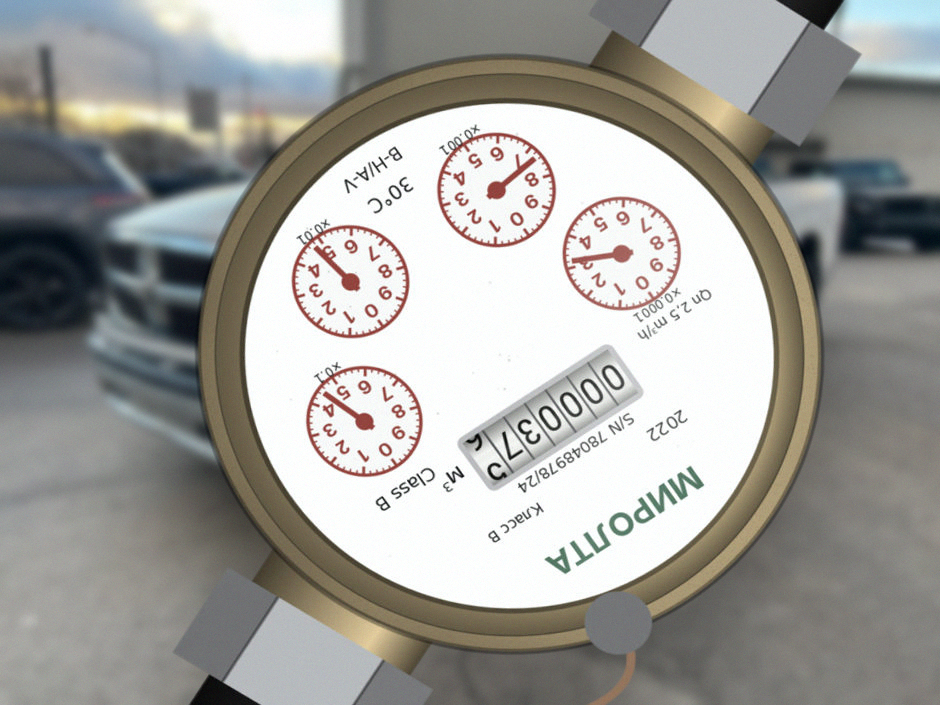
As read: 375.4473 m³
